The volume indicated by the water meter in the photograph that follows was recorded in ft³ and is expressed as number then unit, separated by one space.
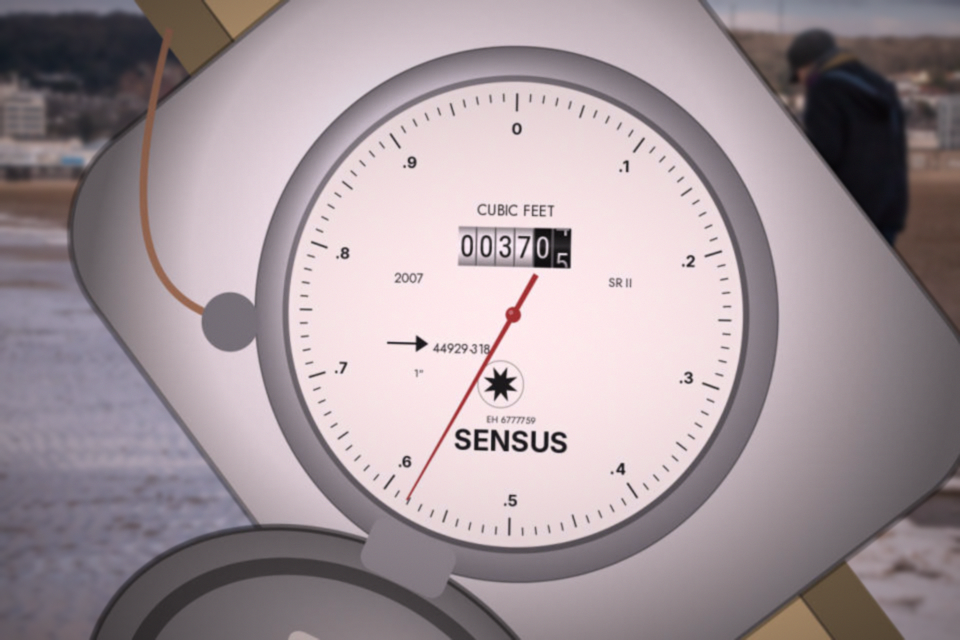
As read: 3704.58 ft³
